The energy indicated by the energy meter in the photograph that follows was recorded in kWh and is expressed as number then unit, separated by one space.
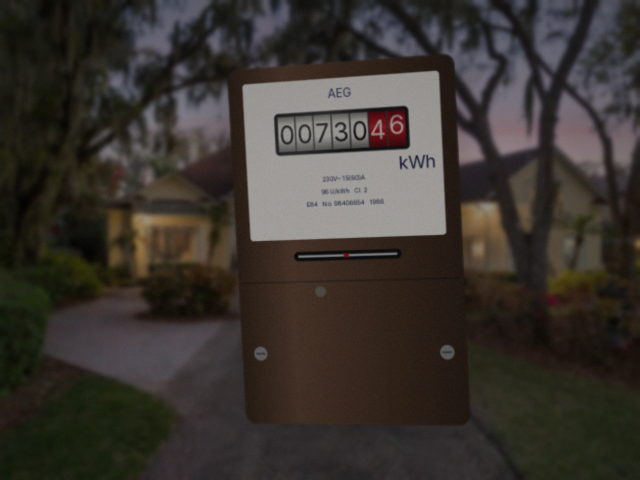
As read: 730.46 kWh
